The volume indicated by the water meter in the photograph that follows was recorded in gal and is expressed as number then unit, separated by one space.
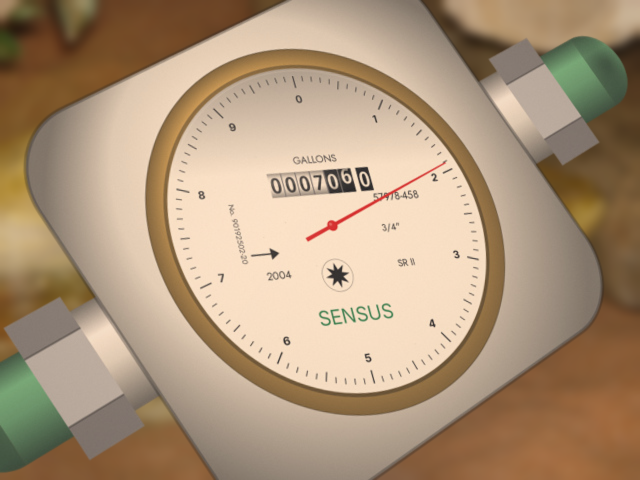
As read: 7061.9 gal
